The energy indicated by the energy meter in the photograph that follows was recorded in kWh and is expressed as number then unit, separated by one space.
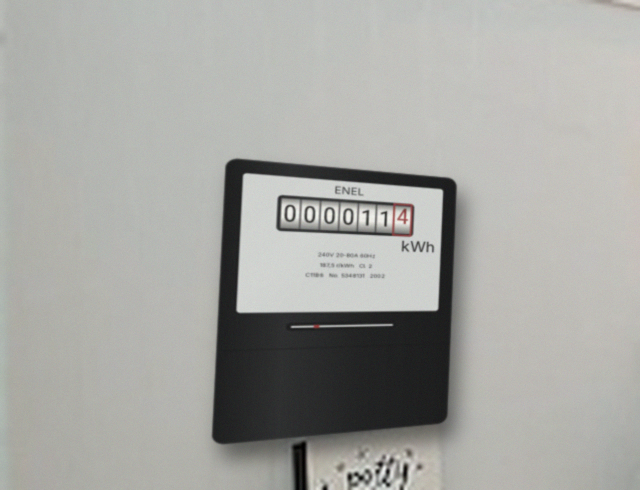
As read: 11.4 kWh
